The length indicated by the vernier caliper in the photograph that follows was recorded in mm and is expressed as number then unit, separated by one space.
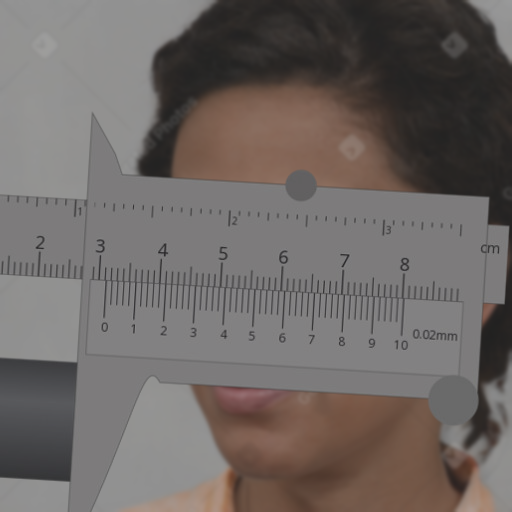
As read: 31.2 mm
